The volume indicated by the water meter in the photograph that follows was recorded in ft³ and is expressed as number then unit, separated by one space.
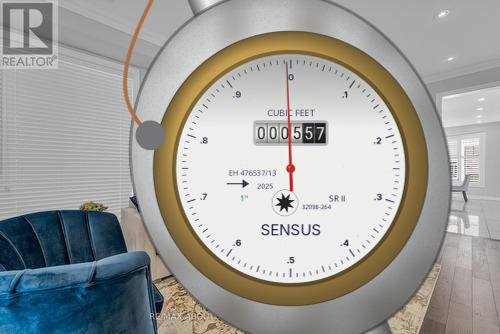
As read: 556.99 ft³
